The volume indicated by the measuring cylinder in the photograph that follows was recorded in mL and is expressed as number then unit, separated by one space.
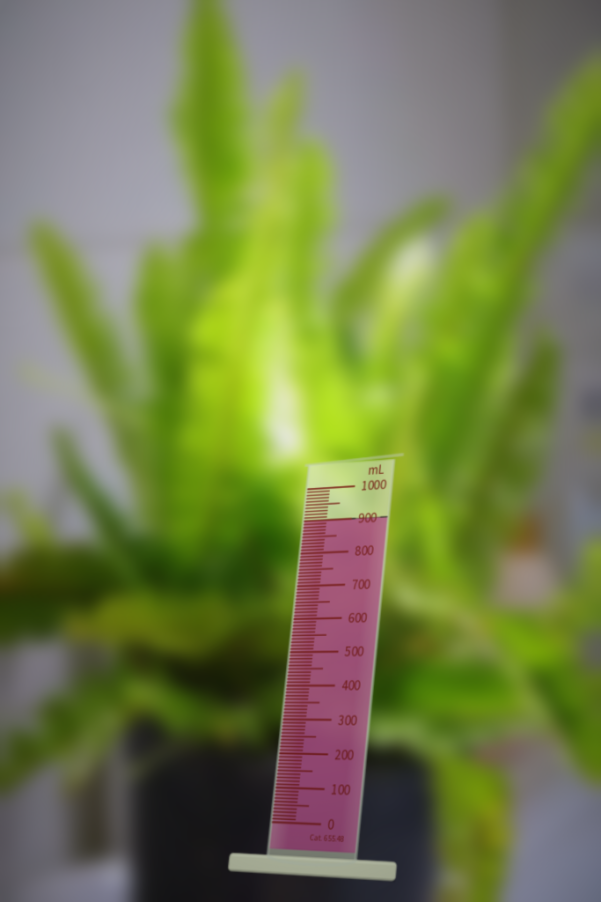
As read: 900 mL
